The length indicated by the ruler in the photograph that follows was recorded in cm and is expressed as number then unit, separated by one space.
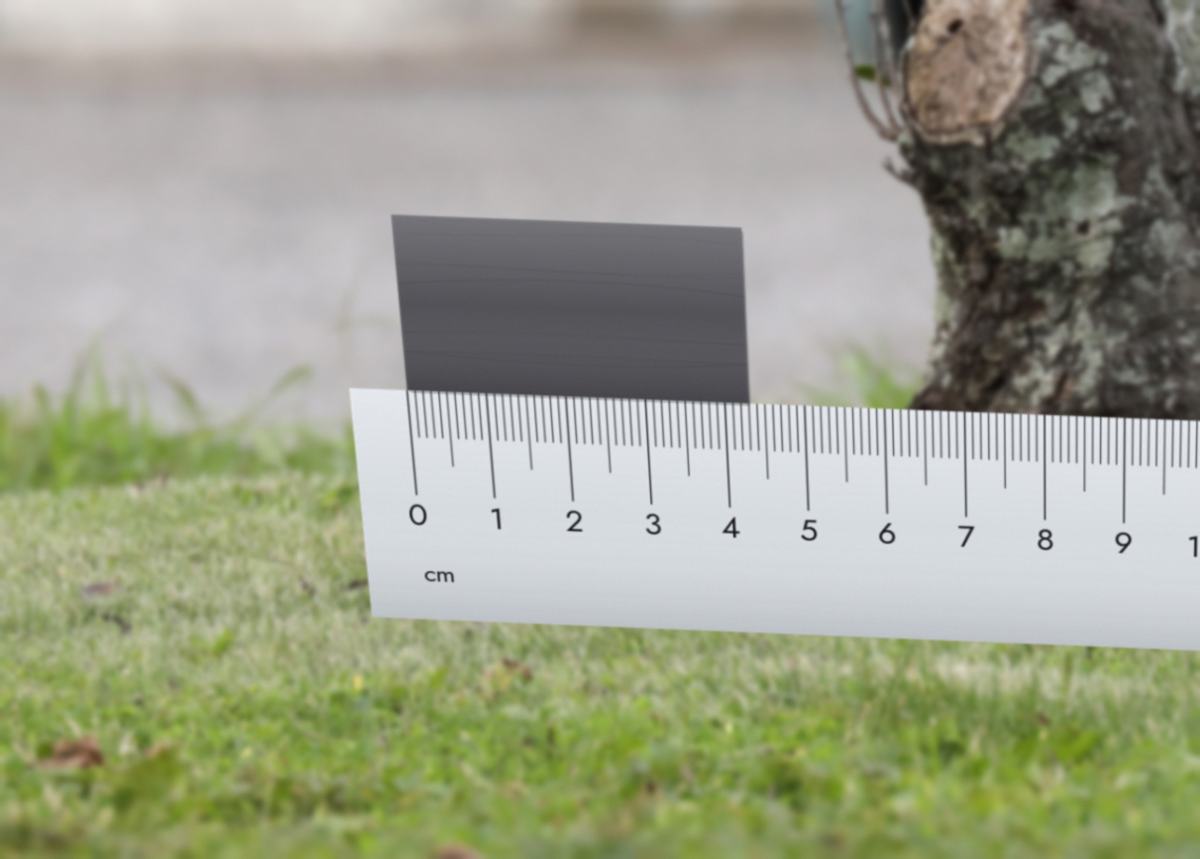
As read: 4.3 cm
